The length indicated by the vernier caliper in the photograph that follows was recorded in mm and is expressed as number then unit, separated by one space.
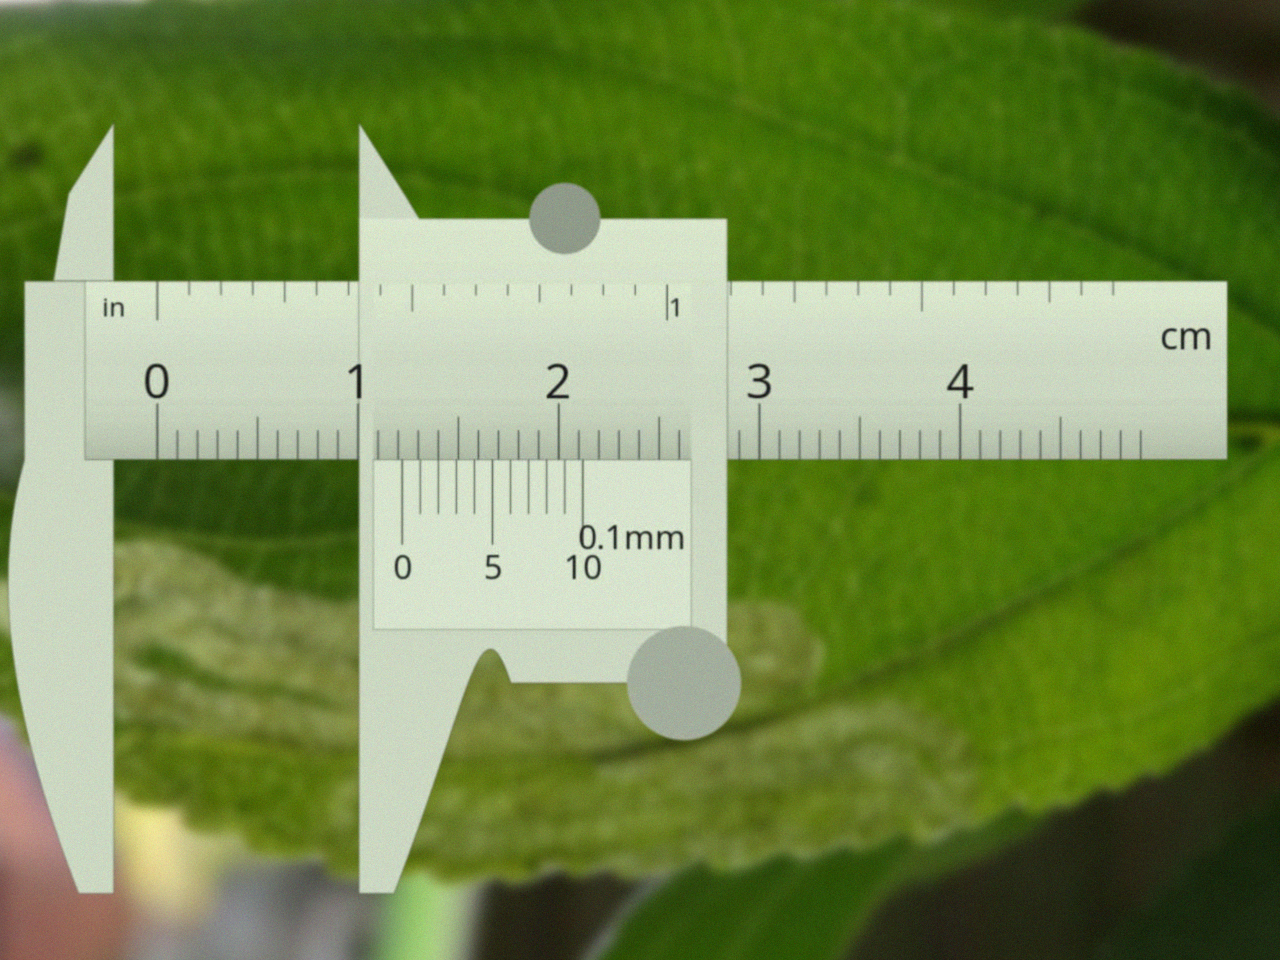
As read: 12.2 mm
